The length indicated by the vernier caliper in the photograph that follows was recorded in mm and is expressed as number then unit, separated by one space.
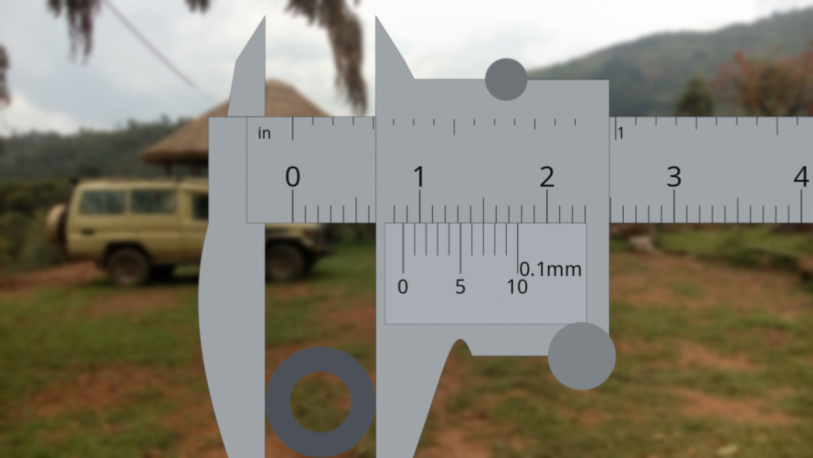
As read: 8.7 mm
